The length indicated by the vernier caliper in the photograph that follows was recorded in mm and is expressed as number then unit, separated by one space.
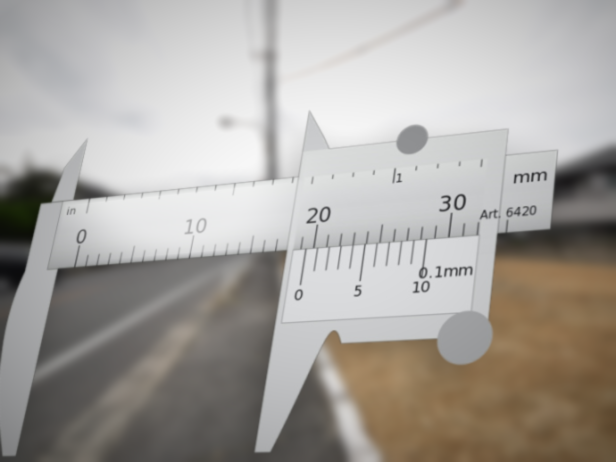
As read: 19.4 mm
